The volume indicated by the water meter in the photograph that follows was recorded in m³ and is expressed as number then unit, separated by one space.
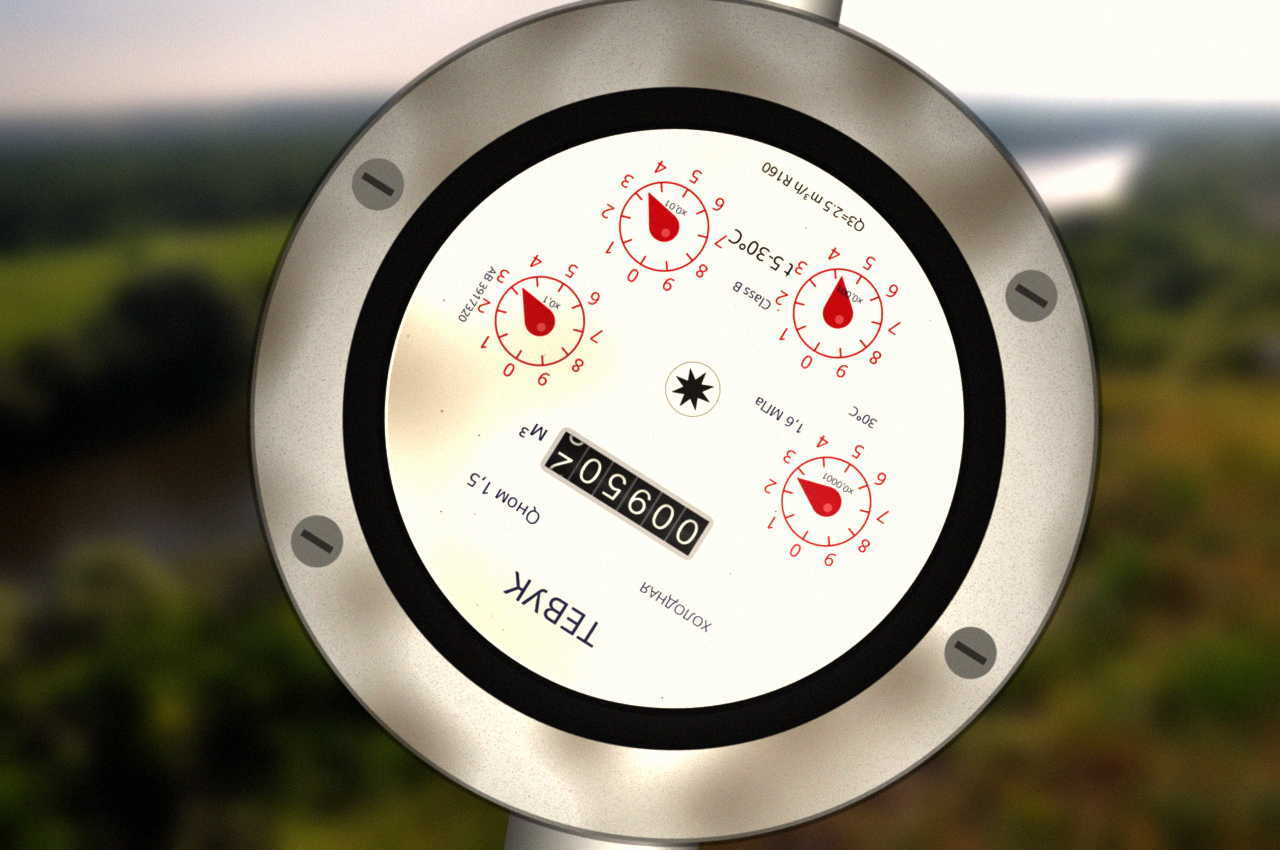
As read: 9502.3342 m³
